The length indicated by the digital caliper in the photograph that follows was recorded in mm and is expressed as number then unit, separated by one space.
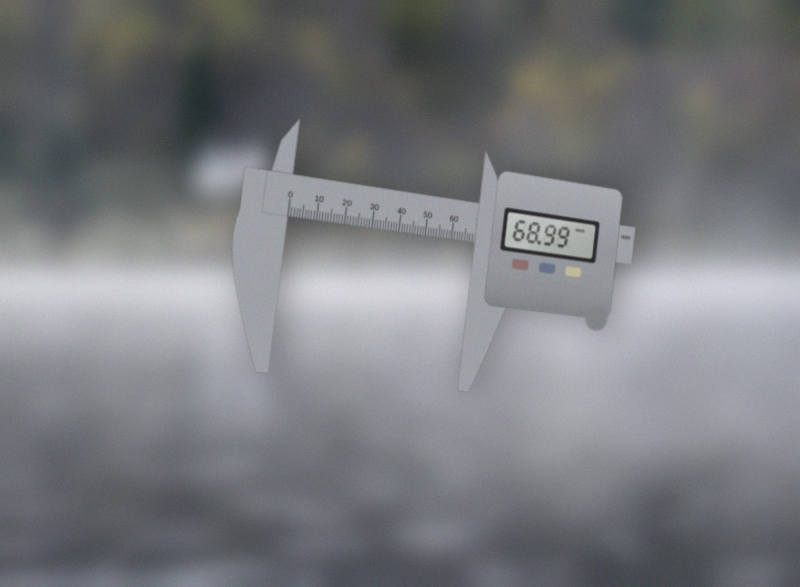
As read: 68.99 mm
